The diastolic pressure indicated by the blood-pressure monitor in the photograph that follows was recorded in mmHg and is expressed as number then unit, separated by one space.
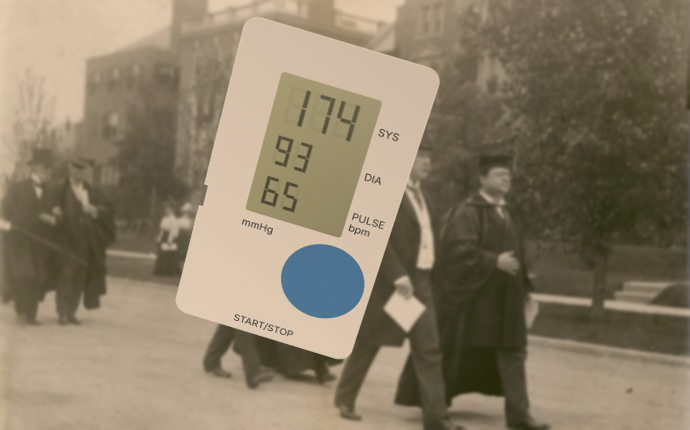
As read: 93 mmHg
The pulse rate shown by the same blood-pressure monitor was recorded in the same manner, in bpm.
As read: 65 bpm
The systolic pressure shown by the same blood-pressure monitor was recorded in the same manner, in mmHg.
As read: 174 mmHg
